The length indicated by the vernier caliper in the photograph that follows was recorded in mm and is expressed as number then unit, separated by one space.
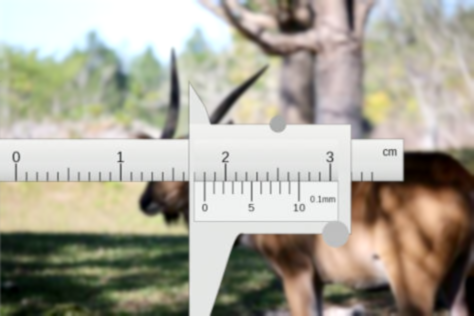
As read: 18.0 mm
